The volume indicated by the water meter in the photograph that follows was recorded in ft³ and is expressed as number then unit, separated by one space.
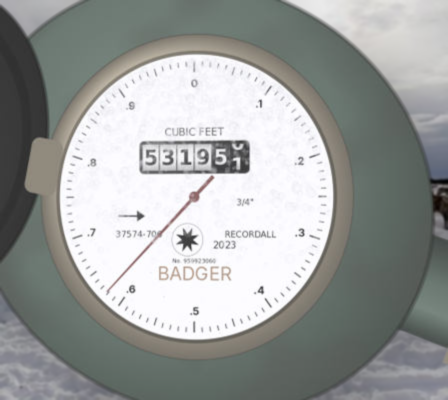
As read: 531950.62 ft³
